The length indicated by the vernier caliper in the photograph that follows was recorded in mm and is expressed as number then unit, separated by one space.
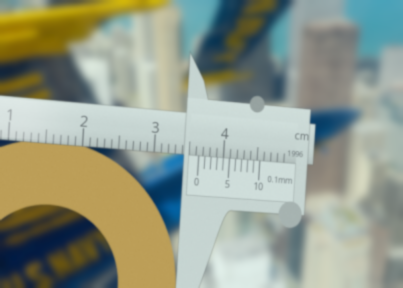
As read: 36.4 mm
